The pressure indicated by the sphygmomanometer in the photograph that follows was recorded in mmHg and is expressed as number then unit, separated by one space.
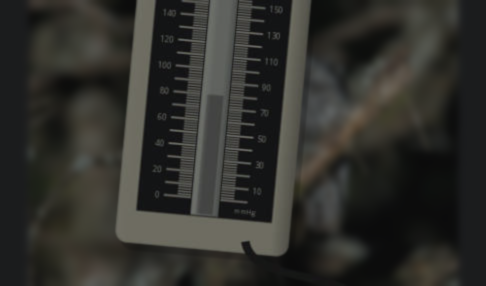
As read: 80 mmHg
